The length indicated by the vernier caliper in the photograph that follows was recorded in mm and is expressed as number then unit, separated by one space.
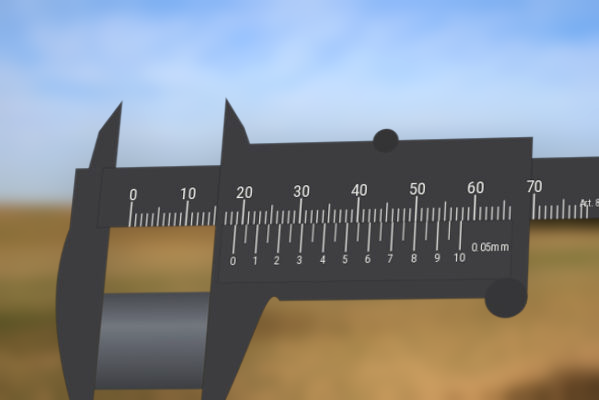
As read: 18.8 mm
